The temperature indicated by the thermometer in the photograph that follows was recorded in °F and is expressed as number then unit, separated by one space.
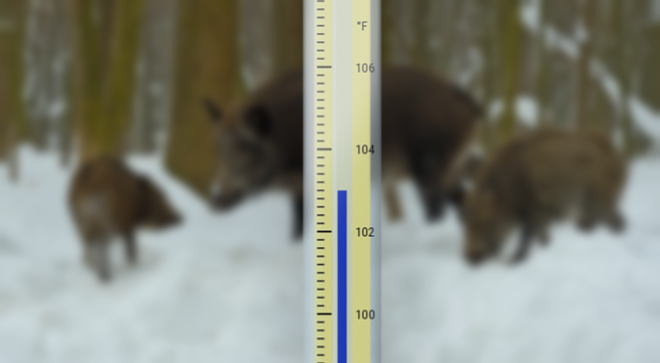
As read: 103 °F
